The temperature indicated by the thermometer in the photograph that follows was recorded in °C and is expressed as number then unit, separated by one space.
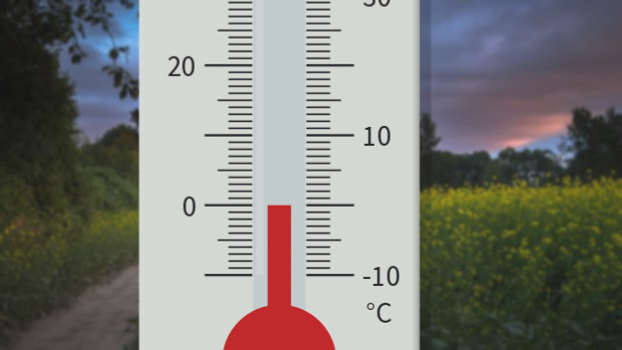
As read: 0 °C
